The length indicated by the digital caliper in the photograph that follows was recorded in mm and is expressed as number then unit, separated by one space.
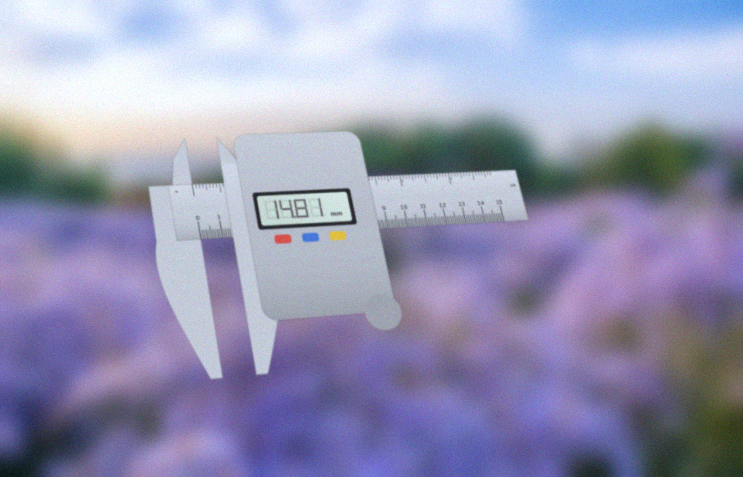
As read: 14.81 mm
